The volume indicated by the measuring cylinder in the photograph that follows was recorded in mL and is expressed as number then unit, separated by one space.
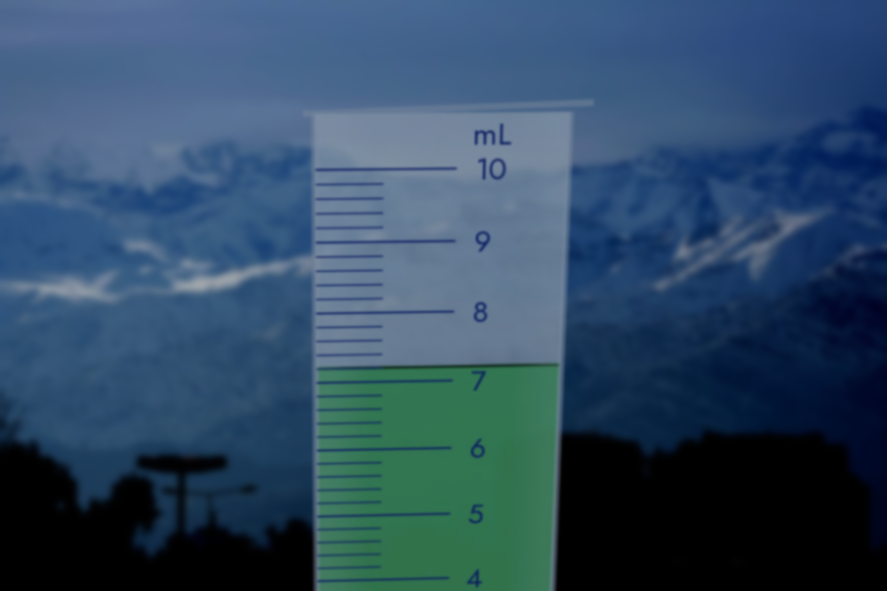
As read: 7.2 mL
